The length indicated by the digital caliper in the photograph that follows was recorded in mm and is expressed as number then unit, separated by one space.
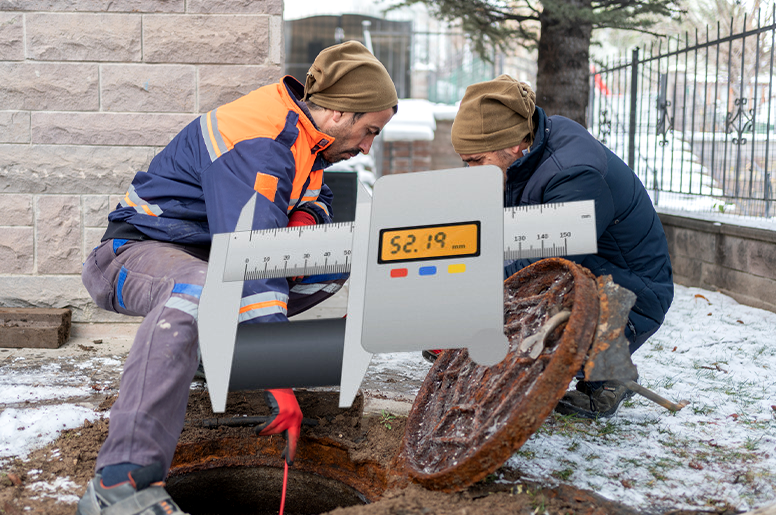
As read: 52.19 mm
